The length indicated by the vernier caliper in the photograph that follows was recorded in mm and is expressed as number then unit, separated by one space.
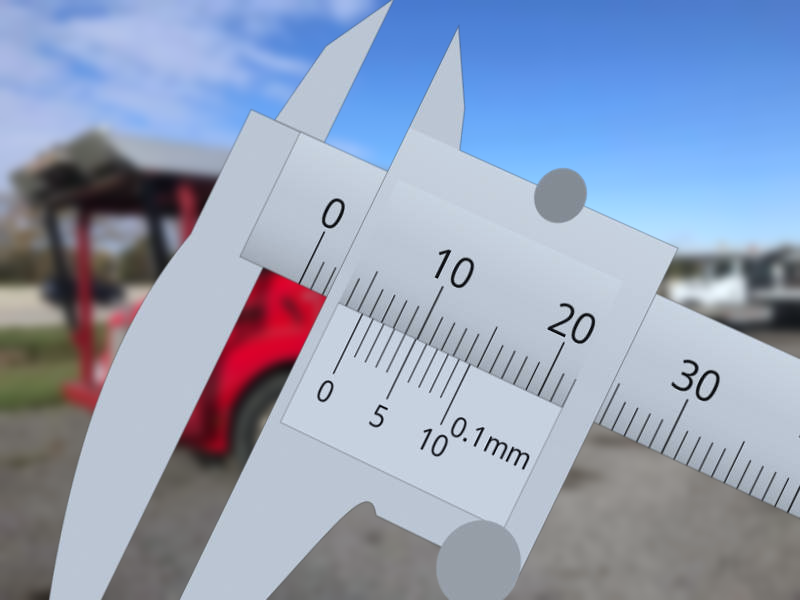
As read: 5.4 mm
